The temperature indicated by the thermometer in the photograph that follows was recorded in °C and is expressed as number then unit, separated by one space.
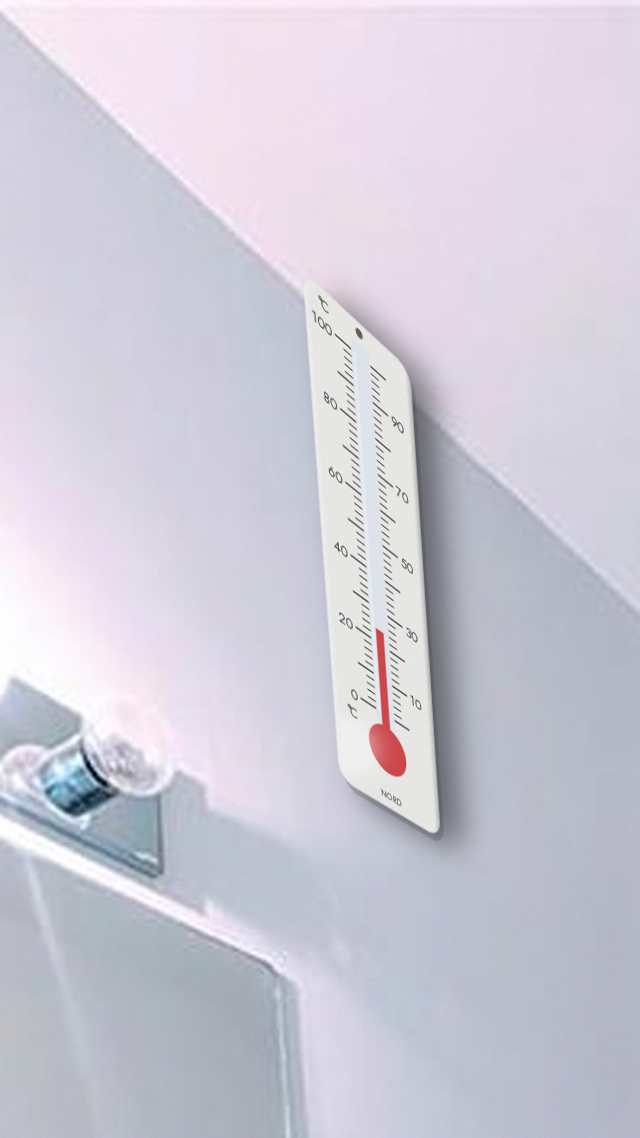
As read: 24 °C
